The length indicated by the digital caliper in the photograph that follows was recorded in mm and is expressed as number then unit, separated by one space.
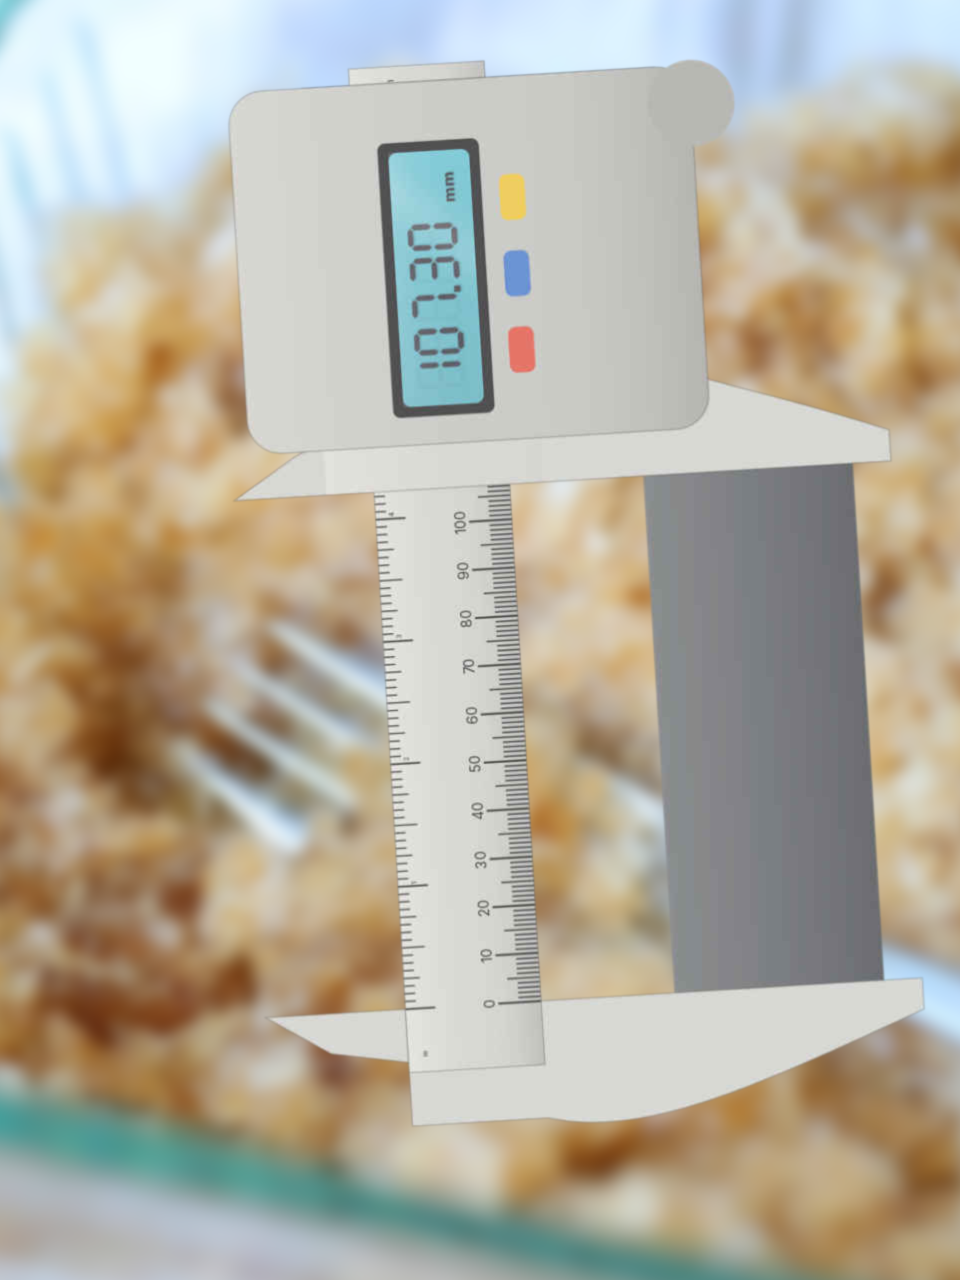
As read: 107.30 mm
